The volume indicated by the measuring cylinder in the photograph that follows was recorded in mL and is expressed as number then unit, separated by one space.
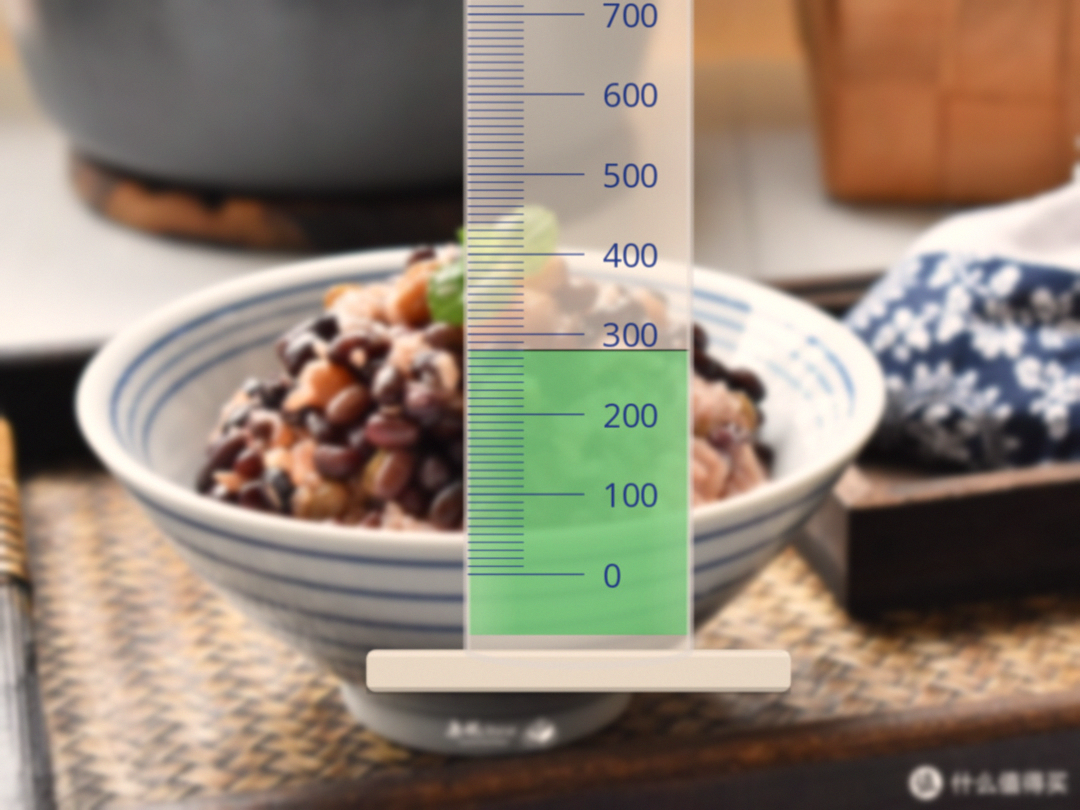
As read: 280 mL
